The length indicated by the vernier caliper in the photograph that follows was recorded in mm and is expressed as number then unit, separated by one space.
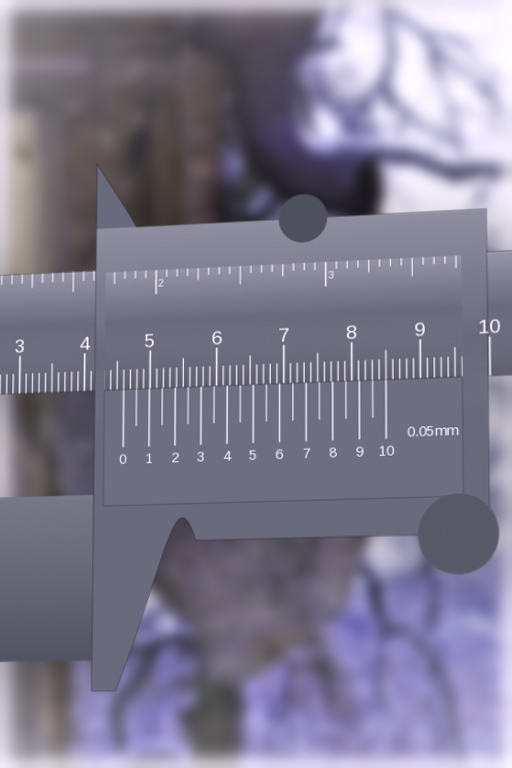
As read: 46.0 mm
